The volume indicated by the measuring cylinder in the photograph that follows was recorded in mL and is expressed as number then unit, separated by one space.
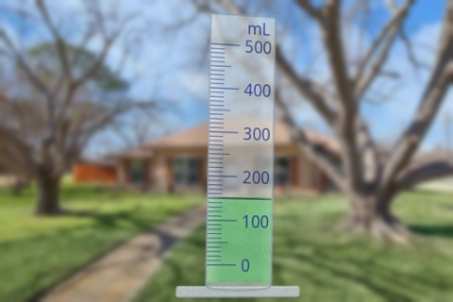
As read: 150 mL
